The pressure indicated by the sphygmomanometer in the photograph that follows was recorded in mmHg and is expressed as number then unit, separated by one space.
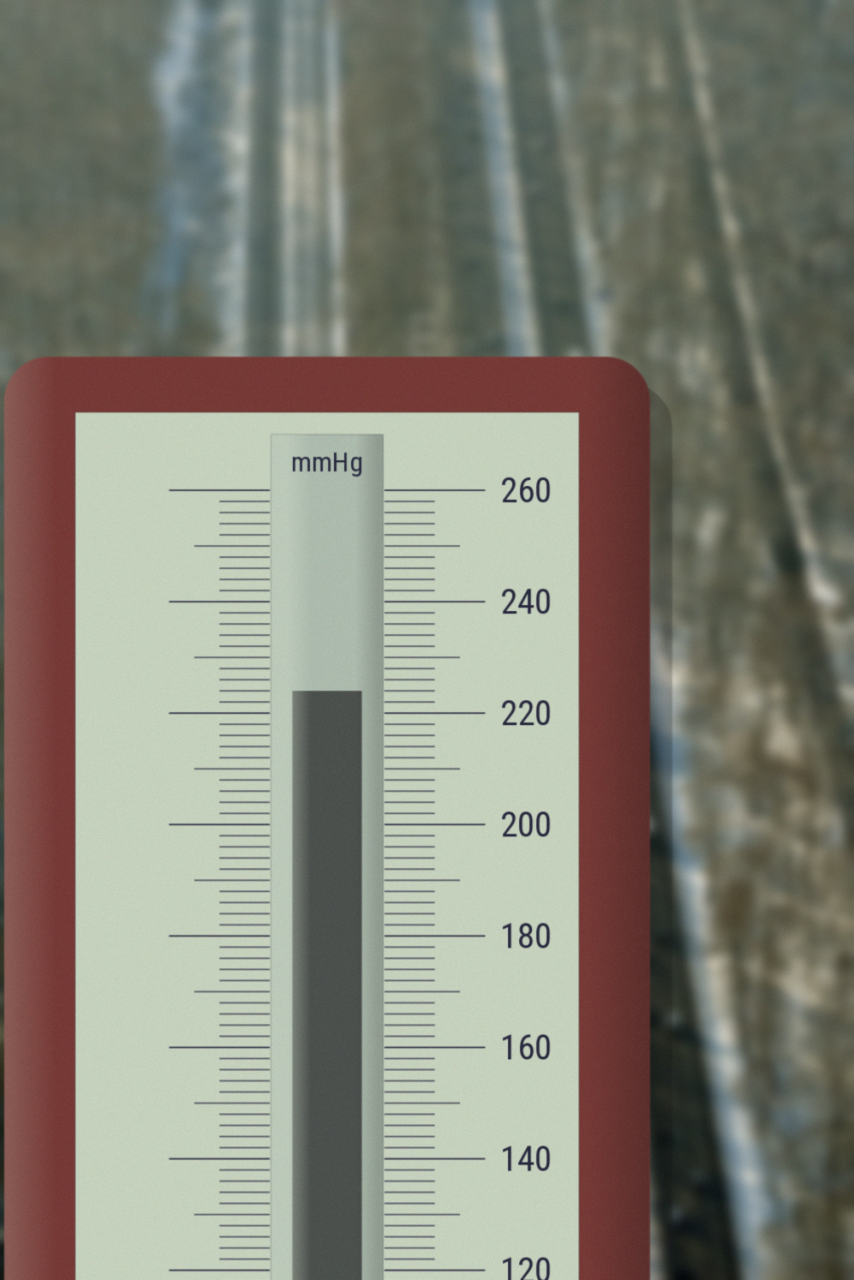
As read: 224 mmHg
